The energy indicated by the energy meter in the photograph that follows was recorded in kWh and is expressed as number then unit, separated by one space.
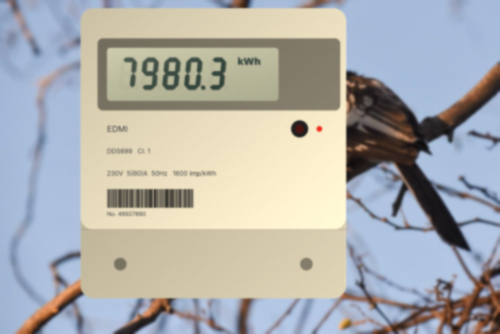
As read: 7980.3 kWh
